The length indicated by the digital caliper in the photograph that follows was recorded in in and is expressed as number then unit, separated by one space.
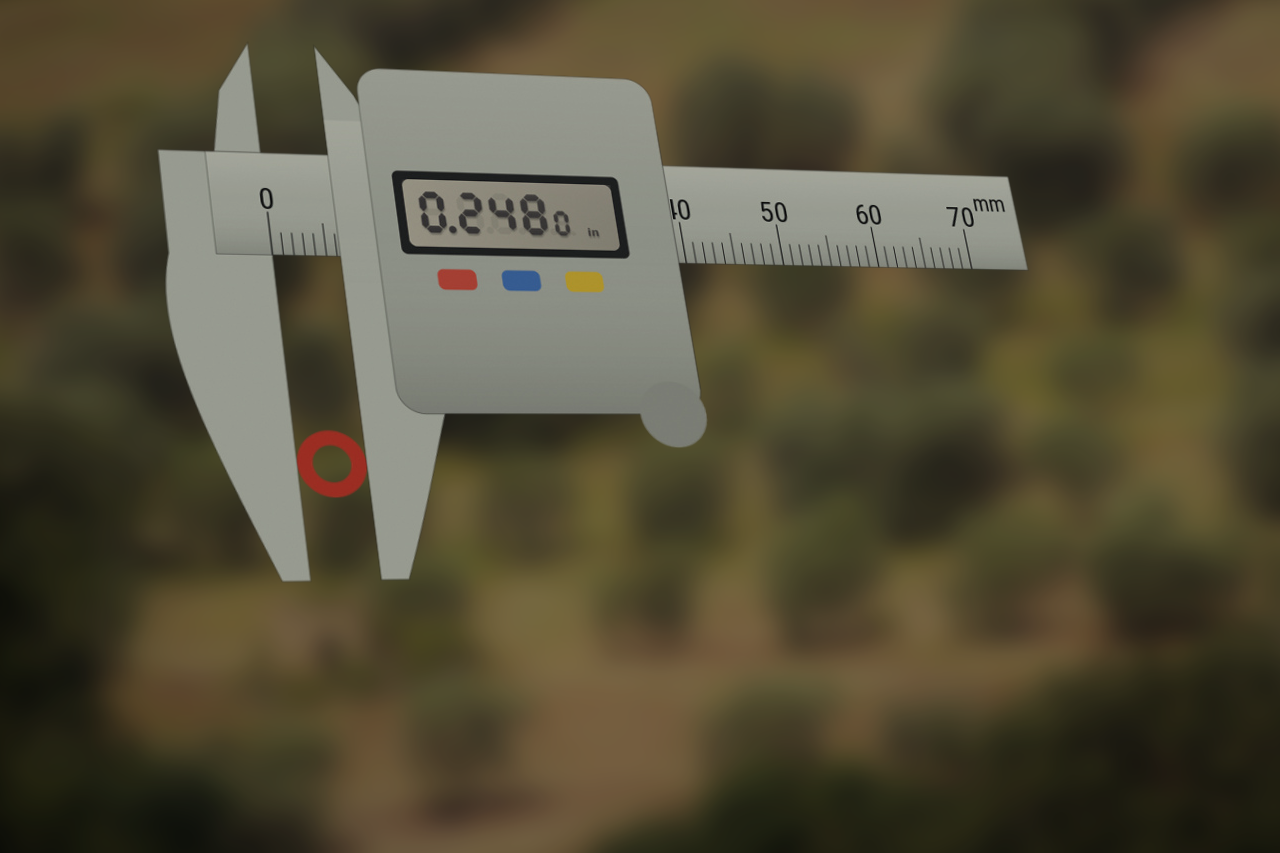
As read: 0.2480 in
